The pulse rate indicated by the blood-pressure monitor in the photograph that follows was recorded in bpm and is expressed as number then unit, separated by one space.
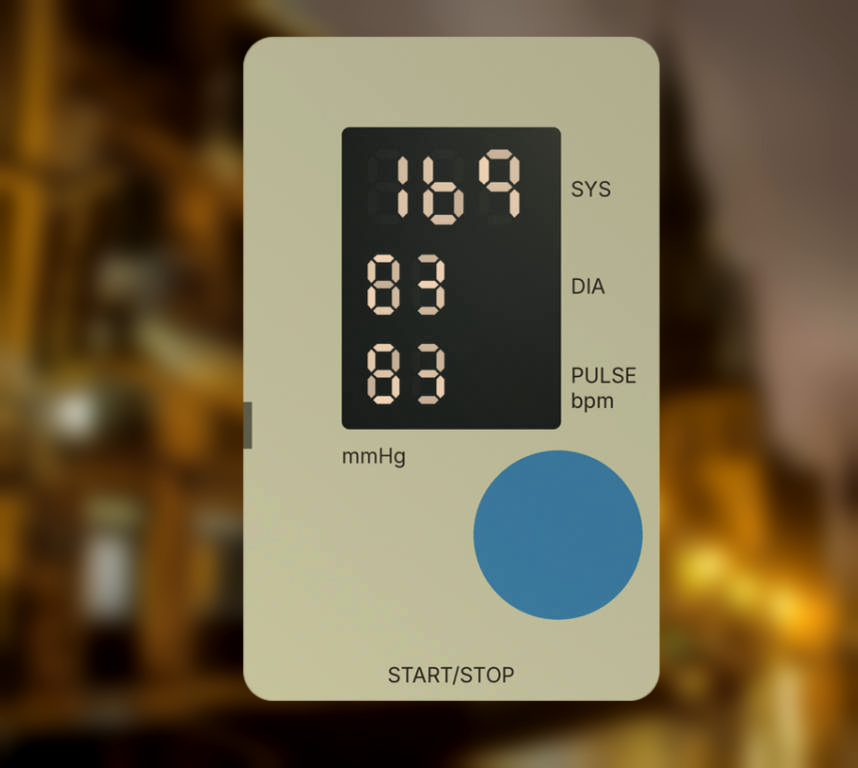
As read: 83 bpm
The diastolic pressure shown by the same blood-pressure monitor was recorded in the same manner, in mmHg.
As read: 83 mmHg
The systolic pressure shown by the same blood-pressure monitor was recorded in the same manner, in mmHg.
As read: 169 mmHg
